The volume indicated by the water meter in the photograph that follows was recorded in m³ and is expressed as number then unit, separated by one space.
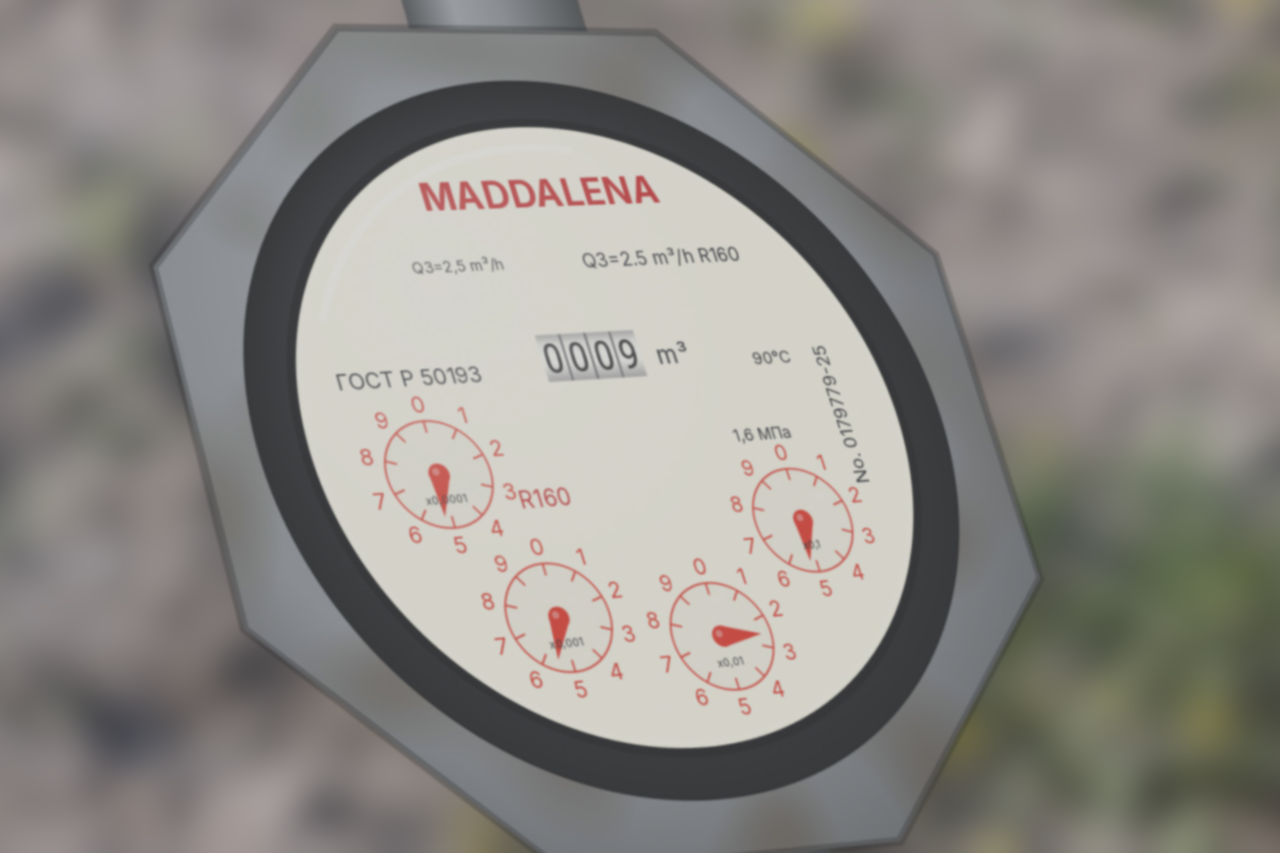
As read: 9.5255 m³
